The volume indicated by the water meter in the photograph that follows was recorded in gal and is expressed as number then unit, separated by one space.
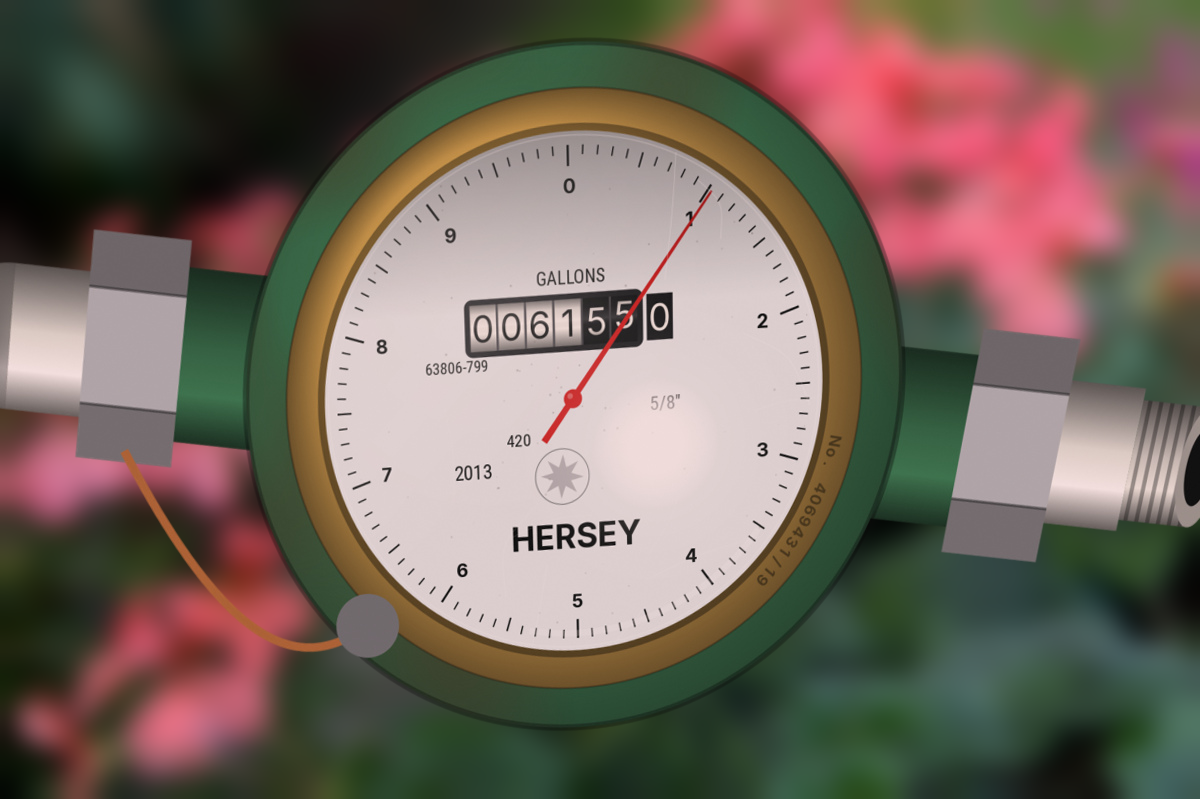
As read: 61551.0 gal
